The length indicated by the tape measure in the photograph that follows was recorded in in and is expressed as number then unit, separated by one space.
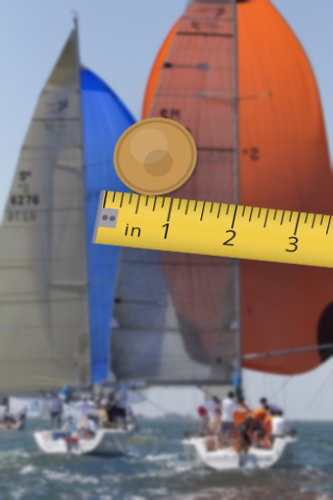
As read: 1.25 in
